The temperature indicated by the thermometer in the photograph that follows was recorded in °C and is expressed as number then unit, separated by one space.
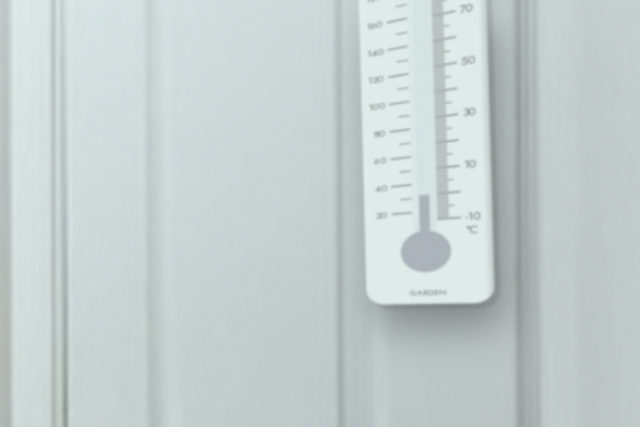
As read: 0 °C
